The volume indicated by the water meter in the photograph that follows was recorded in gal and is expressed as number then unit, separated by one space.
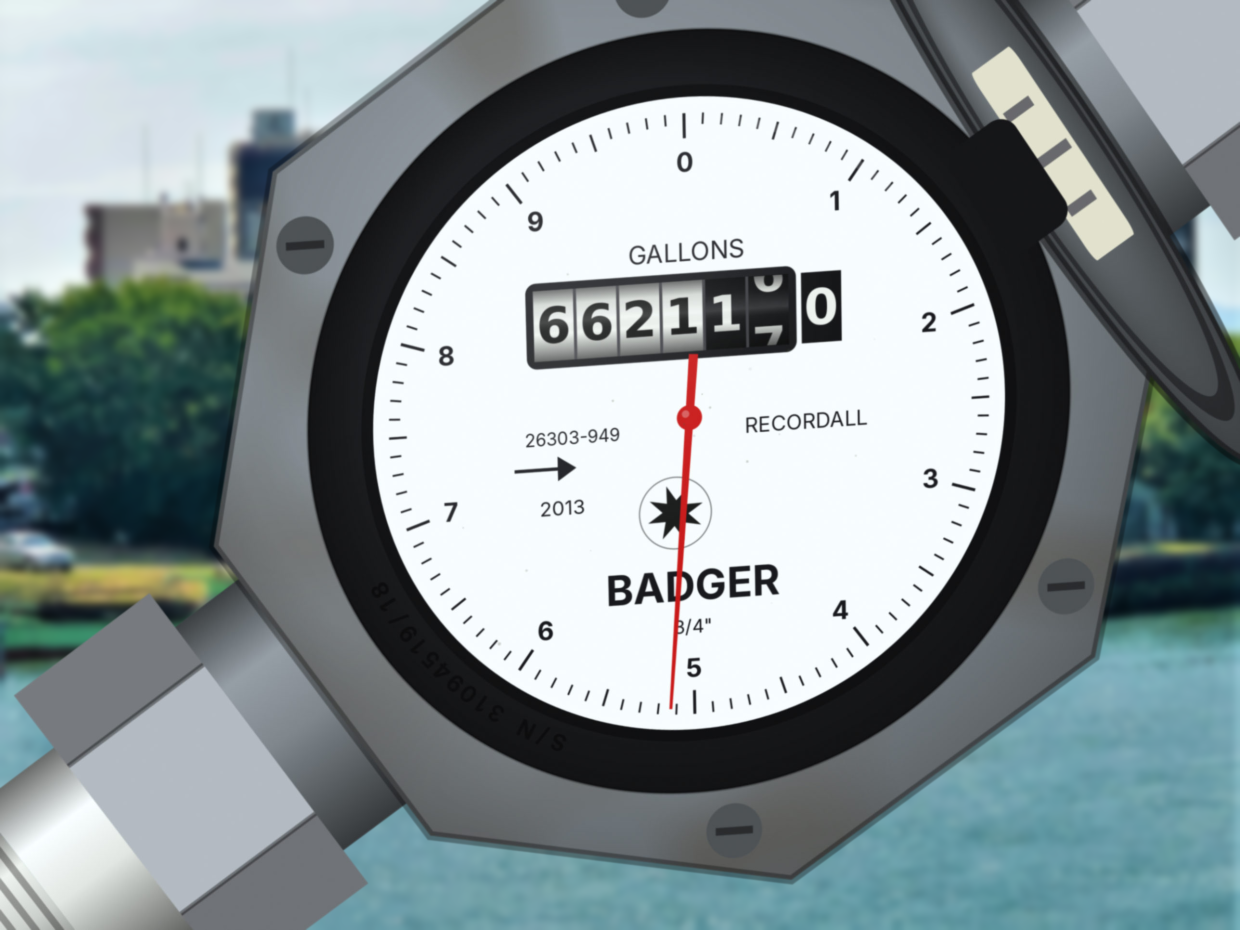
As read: 6621165.1 gal
